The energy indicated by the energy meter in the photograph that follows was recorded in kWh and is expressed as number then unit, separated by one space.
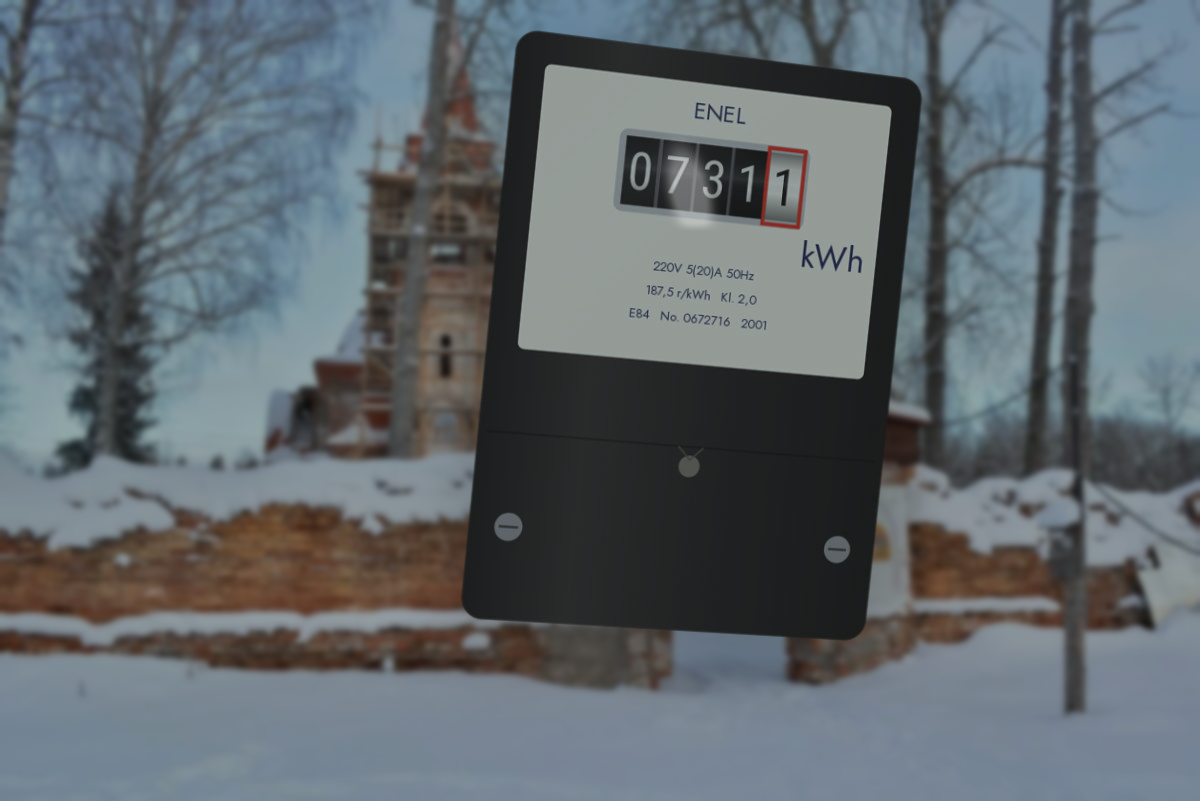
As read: 731.1 kWh
